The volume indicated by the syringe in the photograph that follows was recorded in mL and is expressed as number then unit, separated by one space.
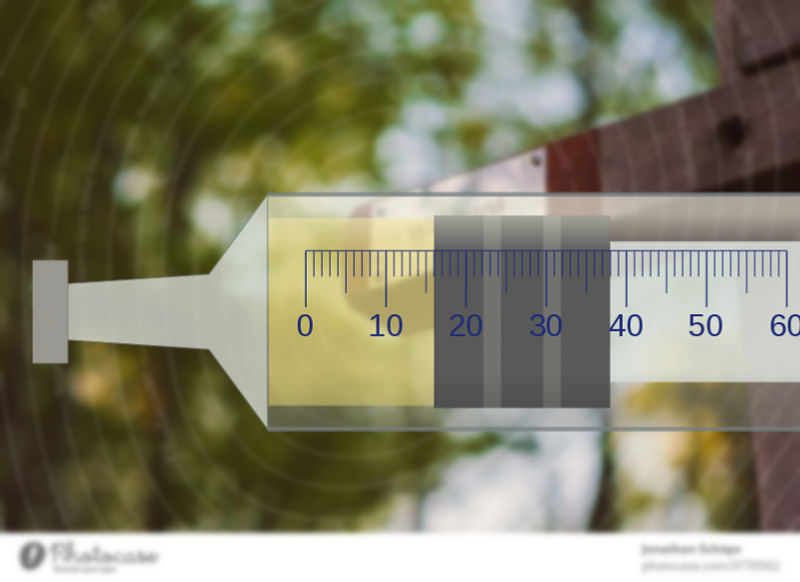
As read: 16 mL
